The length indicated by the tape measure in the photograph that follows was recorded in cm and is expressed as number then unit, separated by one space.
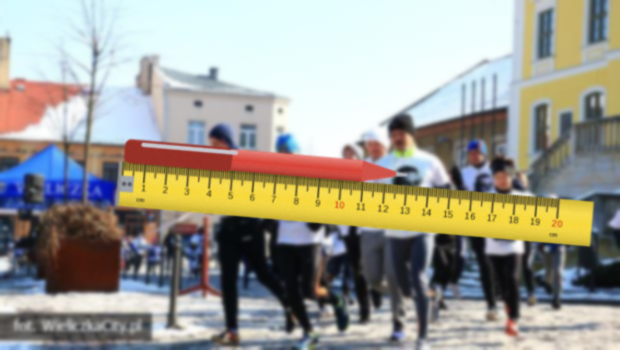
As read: 13 cm
